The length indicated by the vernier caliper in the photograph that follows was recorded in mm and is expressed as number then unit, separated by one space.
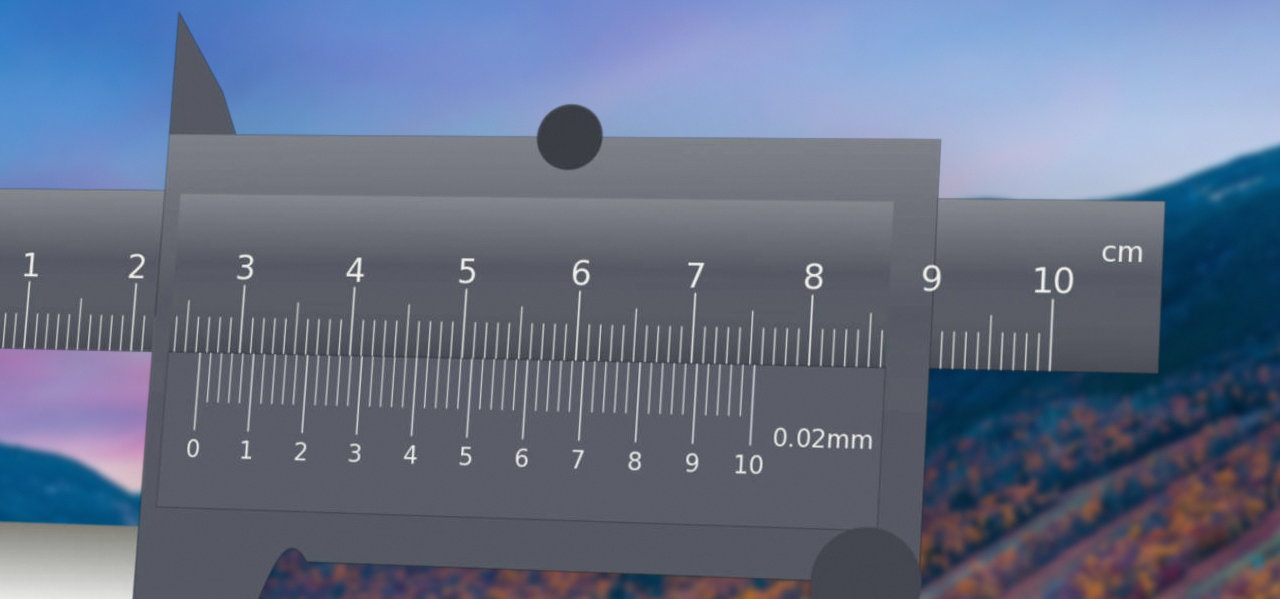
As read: 26.4 mm
